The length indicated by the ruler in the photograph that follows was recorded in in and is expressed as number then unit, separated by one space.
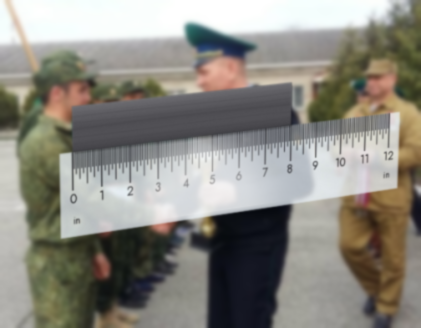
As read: 8 in
